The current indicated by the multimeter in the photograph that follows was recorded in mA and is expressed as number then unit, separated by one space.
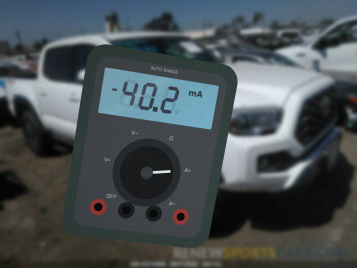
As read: -40.2 mA
